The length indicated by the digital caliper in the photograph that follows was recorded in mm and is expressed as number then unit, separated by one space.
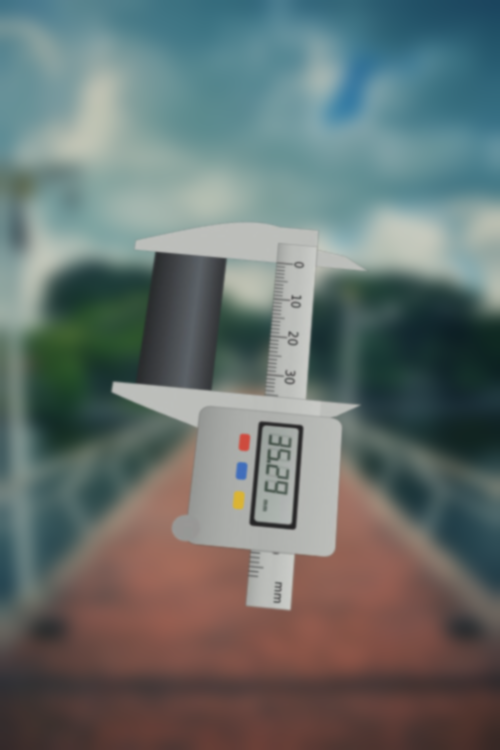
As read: 35.29 mm
